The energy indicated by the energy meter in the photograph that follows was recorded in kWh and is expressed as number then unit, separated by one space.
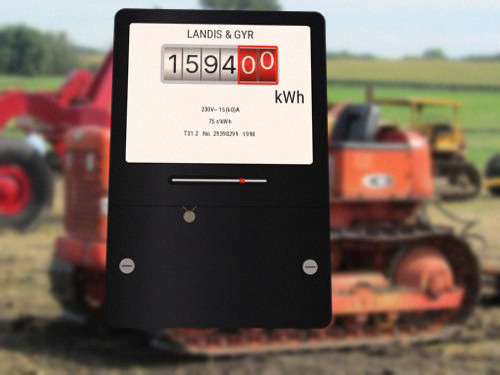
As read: 1594.00 kWh
